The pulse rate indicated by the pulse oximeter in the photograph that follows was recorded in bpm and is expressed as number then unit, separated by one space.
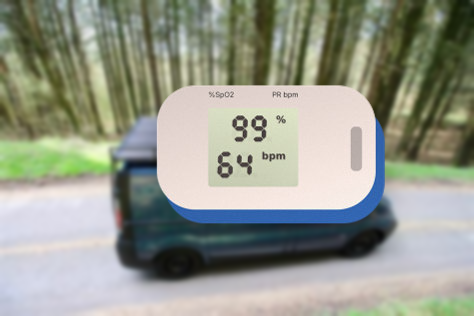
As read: 64 bpm
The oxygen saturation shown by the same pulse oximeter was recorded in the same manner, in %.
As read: 99 %
